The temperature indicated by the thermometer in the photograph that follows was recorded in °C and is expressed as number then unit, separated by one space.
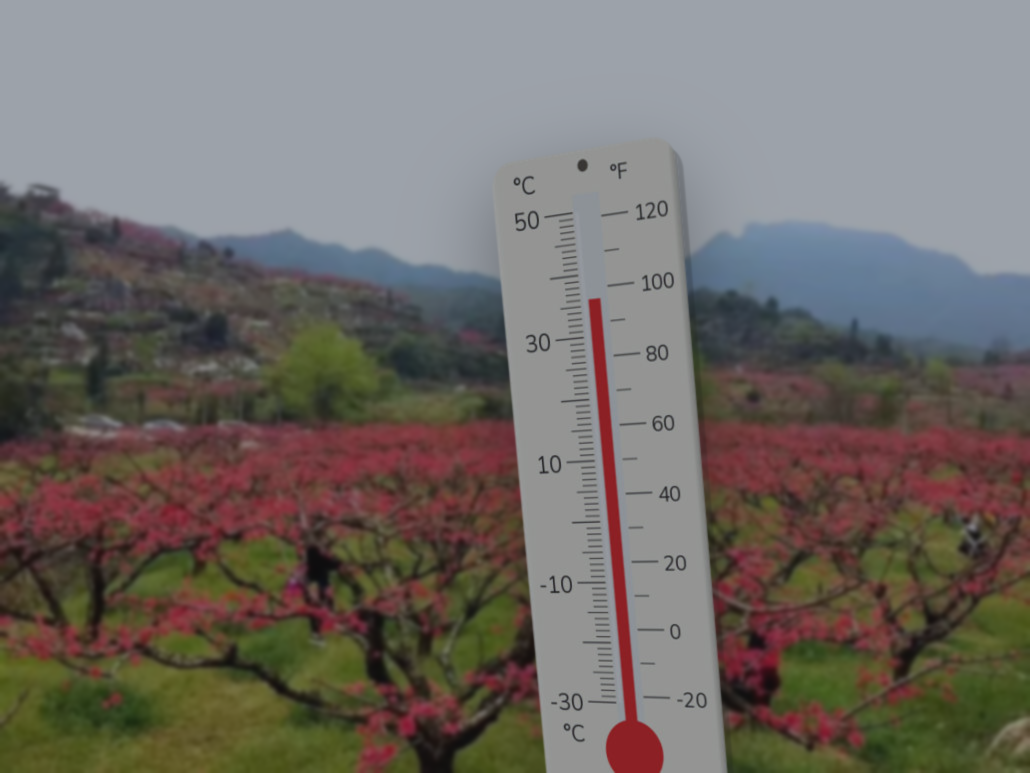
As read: 36 °C
